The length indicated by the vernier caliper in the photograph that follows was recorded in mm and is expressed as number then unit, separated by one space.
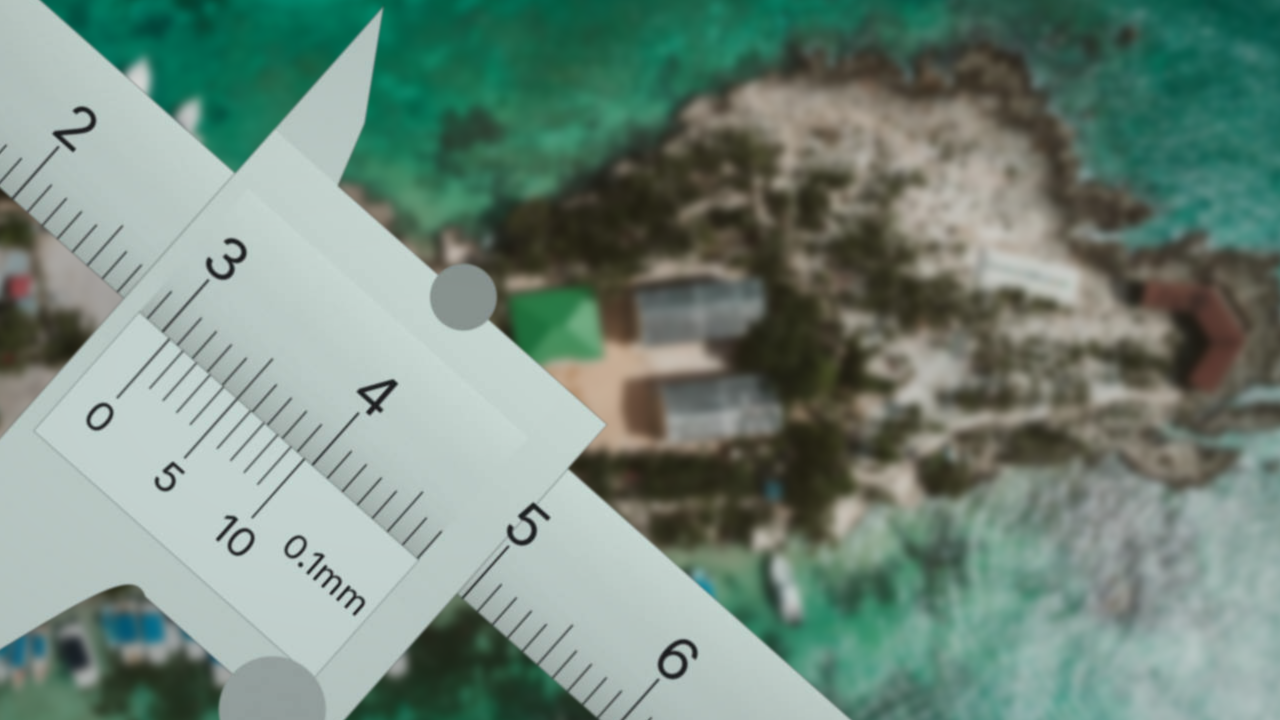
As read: 30.5 mm
